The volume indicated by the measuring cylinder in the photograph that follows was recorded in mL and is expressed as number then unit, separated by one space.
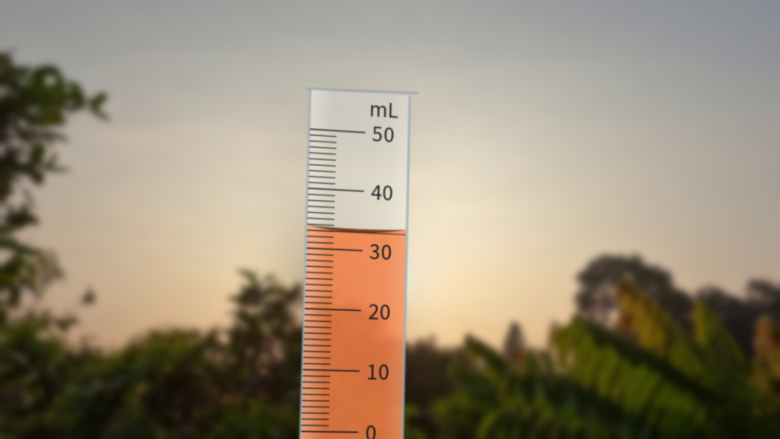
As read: 33 mL
